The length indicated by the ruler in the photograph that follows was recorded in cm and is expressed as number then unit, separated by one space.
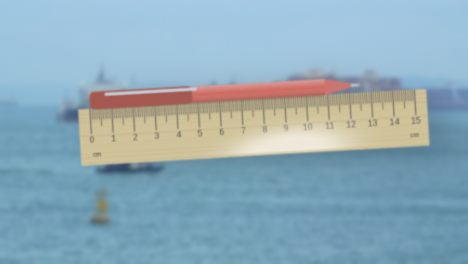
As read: 12.5 cm
